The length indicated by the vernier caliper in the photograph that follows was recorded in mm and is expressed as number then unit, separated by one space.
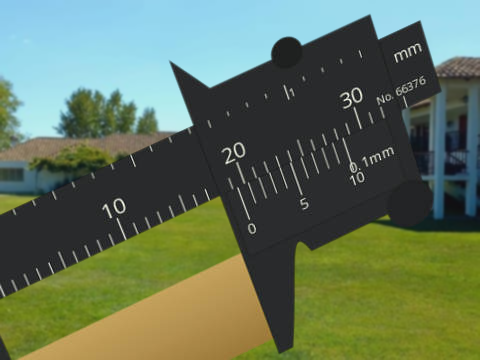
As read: 19.4 mm
